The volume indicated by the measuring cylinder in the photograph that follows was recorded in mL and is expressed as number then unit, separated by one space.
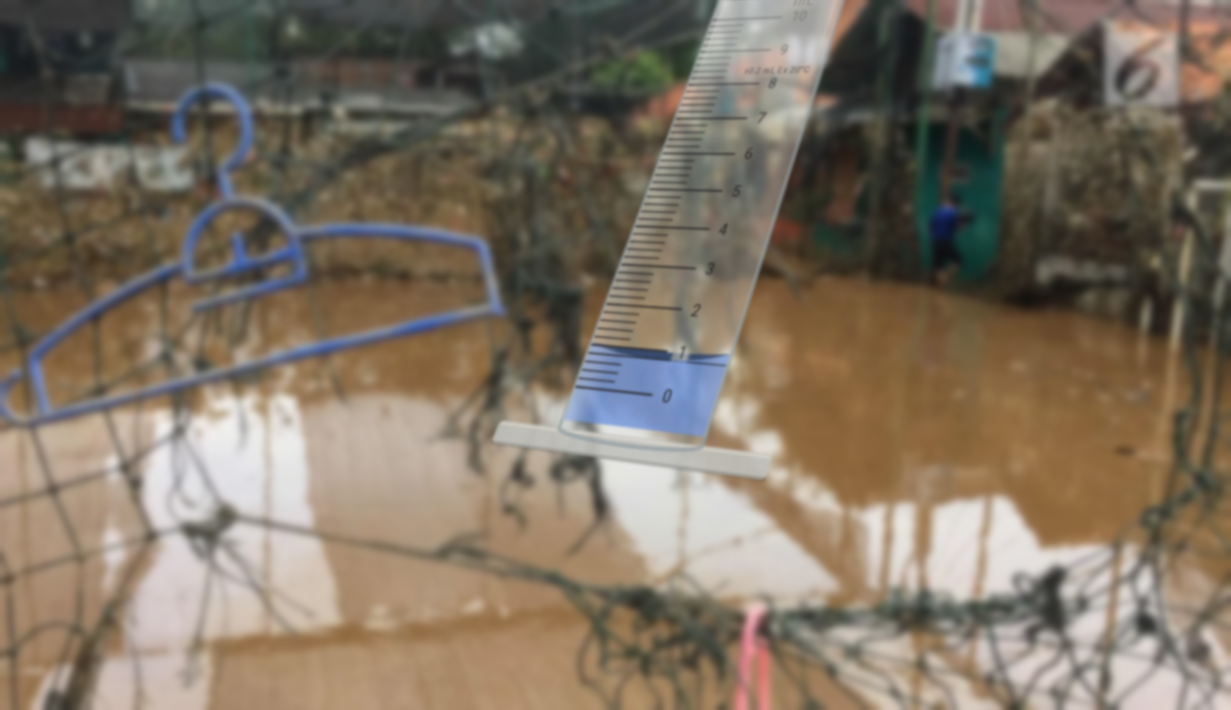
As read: 0.8 mL
